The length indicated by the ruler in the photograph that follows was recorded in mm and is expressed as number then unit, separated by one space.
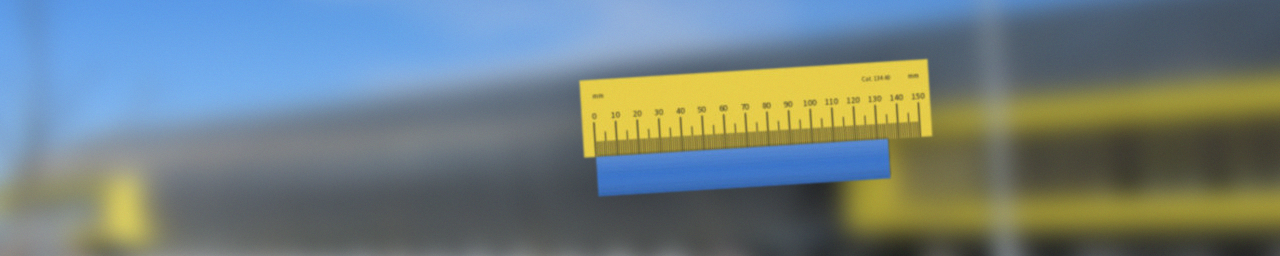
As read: 135 mm
